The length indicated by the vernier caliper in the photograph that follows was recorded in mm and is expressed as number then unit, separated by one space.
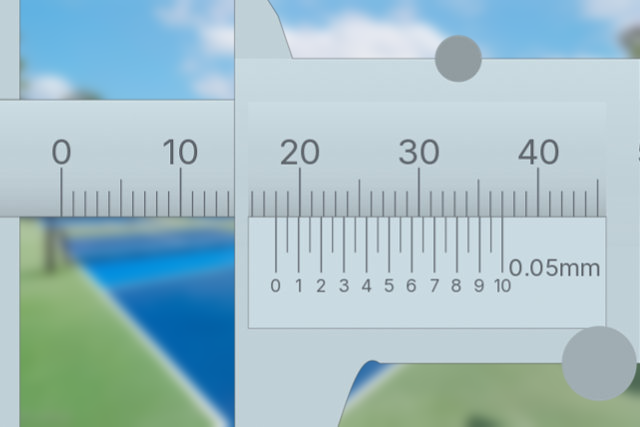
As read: 18.0 mm
